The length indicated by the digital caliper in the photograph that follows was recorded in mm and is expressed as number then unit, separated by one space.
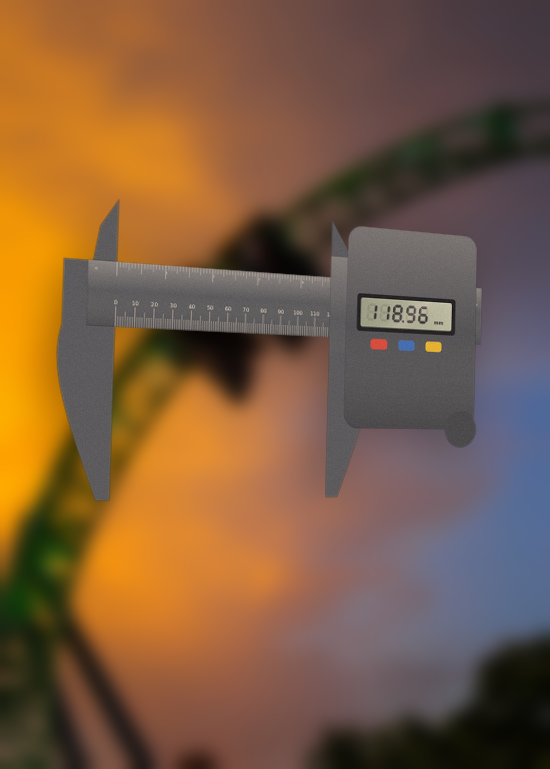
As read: 118.96 mm
